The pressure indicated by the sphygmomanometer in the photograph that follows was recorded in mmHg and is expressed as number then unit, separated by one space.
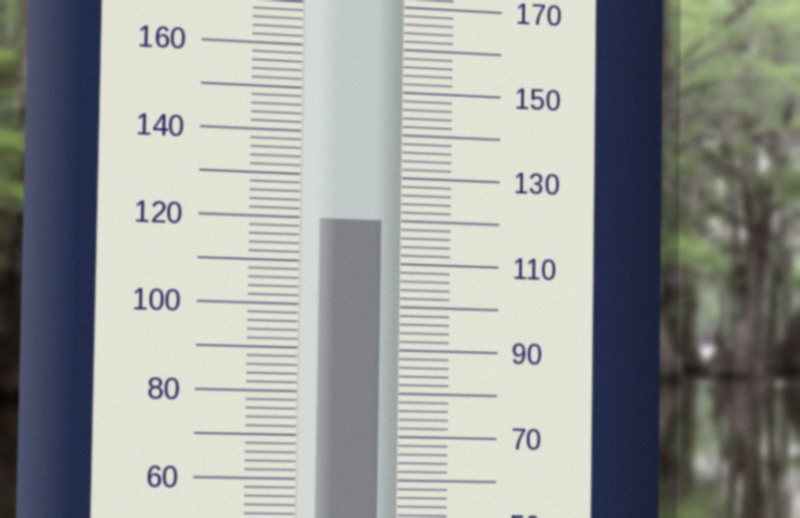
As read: 120 mmHg
